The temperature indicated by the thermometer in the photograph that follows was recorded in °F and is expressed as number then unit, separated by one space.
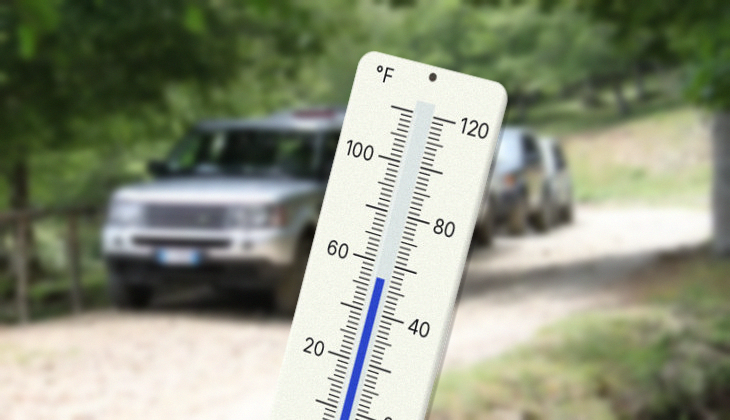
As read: 54 °F
